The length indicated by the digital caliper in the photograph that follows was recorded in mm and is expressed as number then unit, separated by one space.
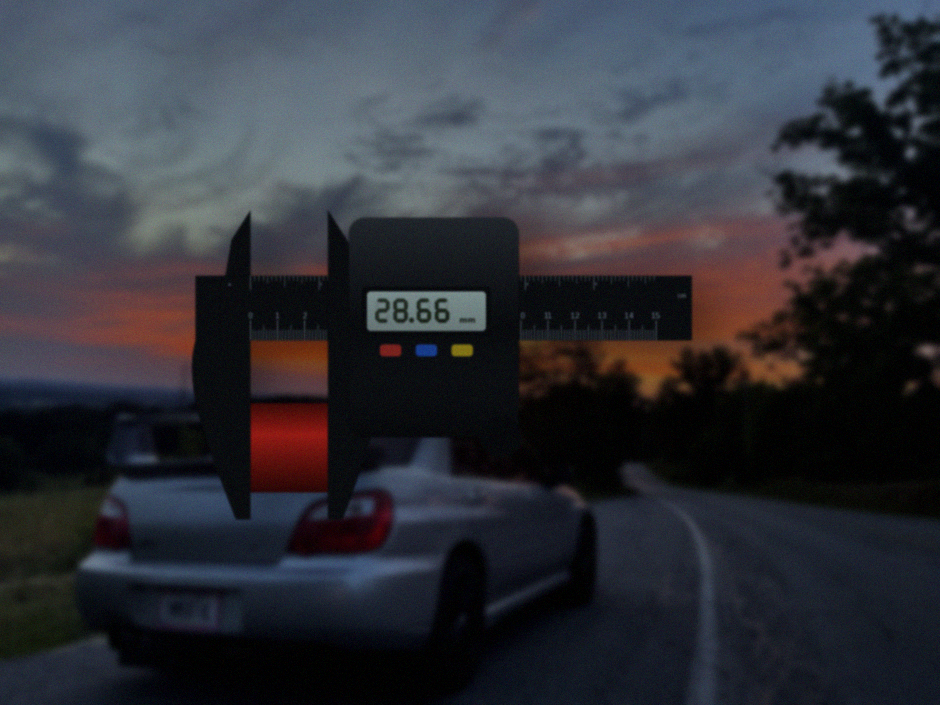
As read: 28.66 mm
